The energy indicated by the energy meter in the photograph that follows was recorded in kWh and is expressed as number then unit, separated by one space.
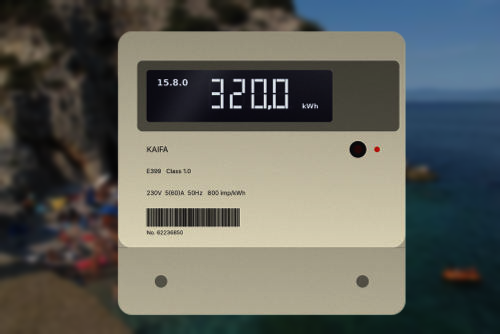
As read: 320.0 kWh
